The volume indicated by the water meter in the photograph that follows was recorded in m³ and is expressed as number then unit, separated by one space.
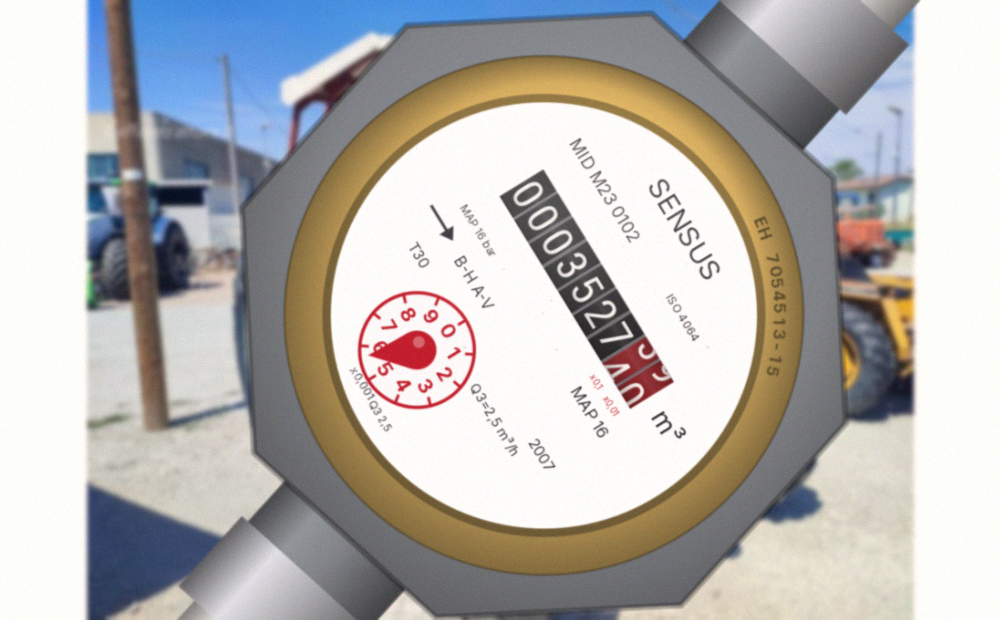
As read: 3527.395 m³
